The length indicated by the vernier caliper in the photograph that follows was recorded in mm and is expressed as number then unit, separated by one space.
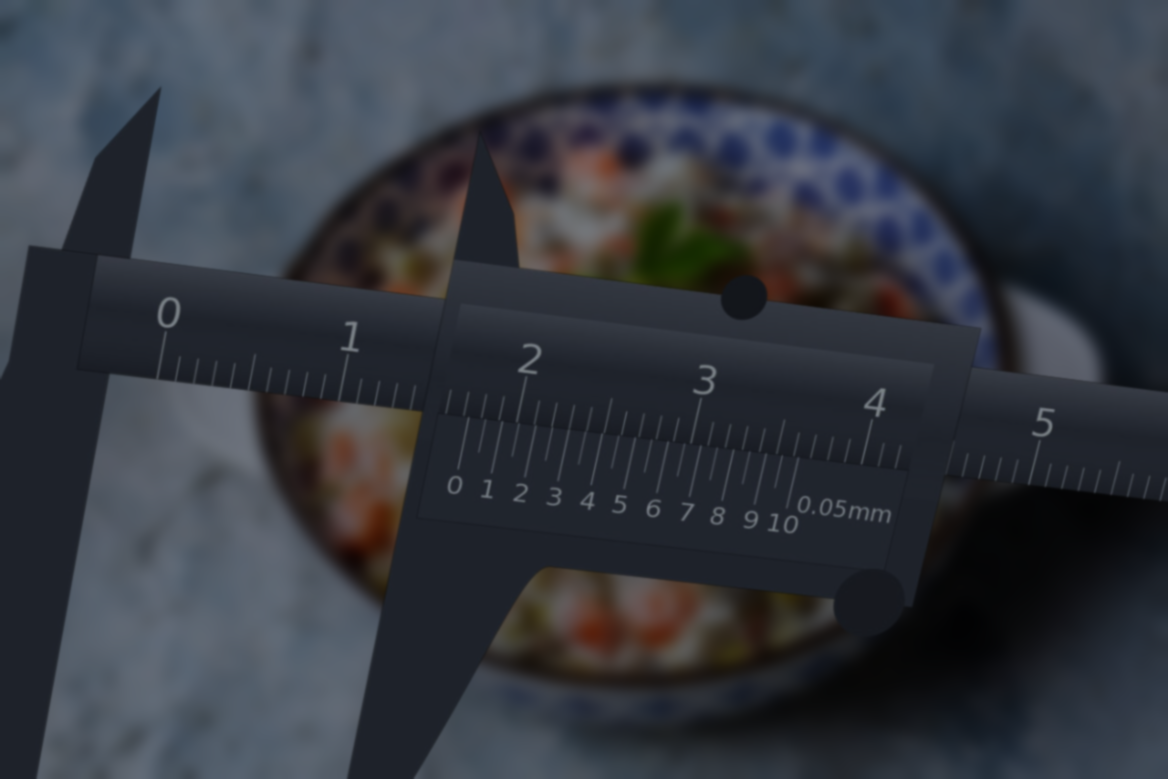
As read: 17.3 mm
